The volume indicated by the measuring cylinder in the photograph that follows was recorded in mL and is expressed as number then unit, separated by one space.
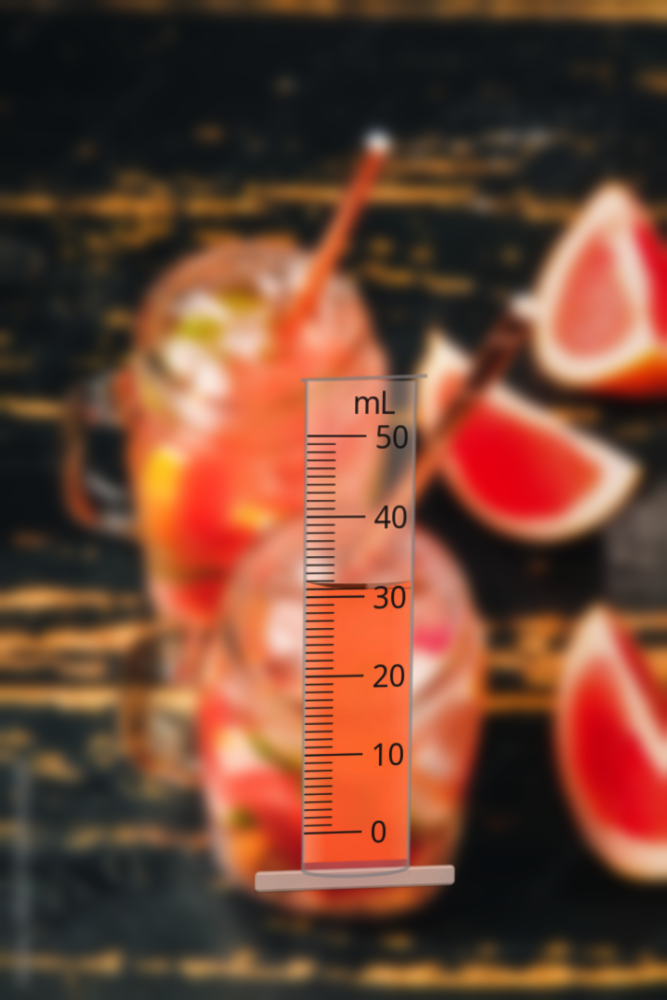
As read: 31 mL
